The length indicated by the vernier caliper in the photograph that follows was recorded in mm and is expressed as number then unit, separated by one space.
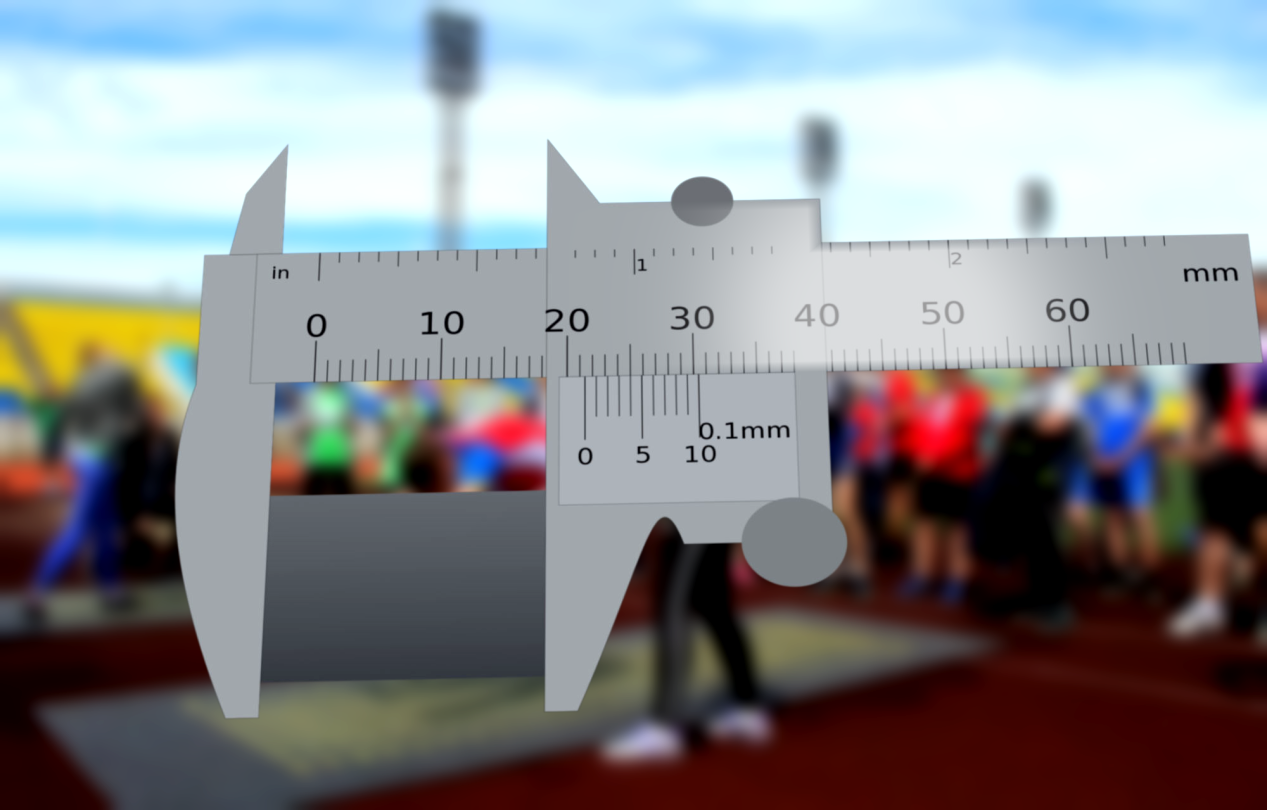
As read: 21.4 mm
